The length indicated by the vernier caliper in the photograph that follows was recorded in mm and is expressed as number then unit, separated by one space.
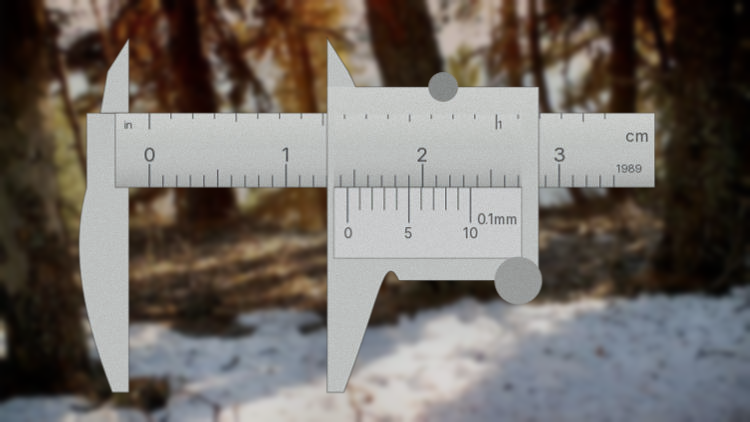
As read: 14.5 mm
